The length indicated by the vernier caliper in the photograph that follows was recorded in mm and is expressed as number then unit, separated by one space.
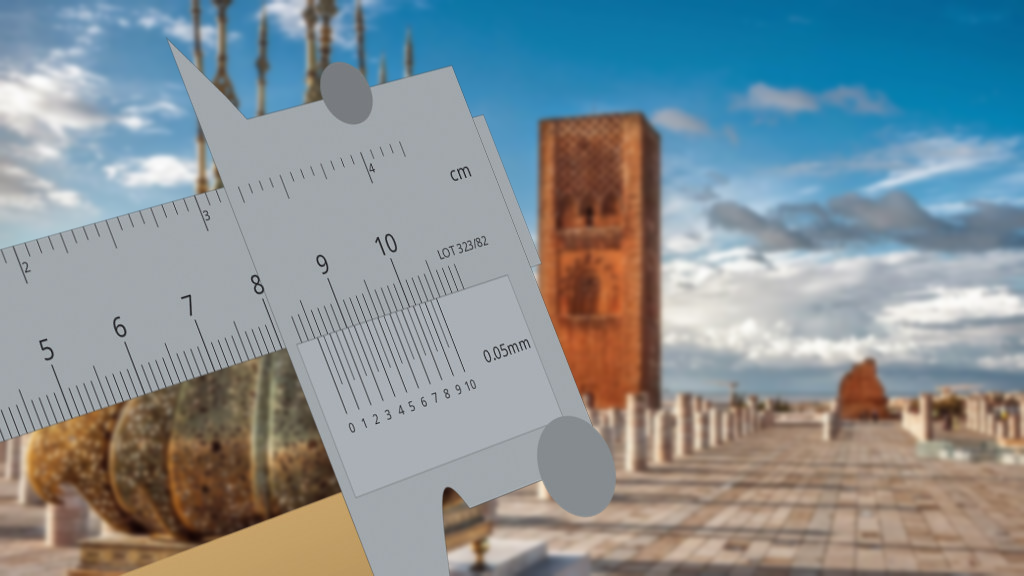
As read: 85.4 mm
